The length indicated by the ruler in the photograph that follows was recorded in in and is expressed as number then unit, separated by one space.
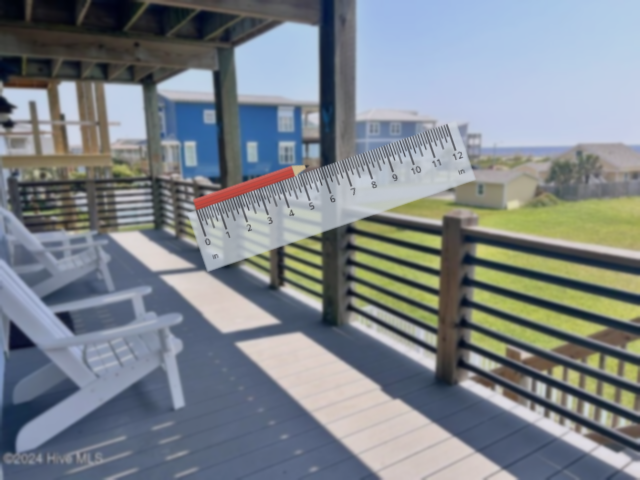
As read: 5.5 in
